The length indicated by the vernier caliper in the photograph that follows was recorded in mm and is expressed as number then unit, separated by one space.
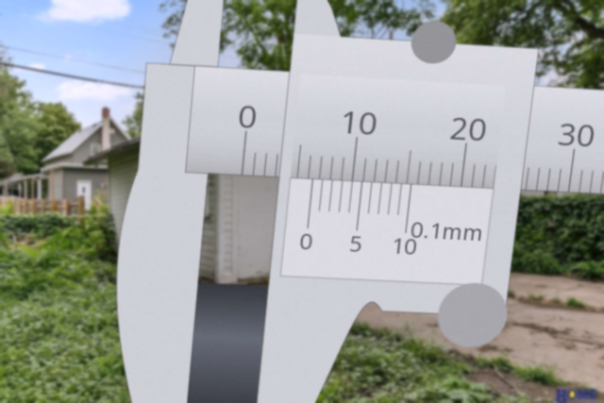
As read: 6.4 mm
